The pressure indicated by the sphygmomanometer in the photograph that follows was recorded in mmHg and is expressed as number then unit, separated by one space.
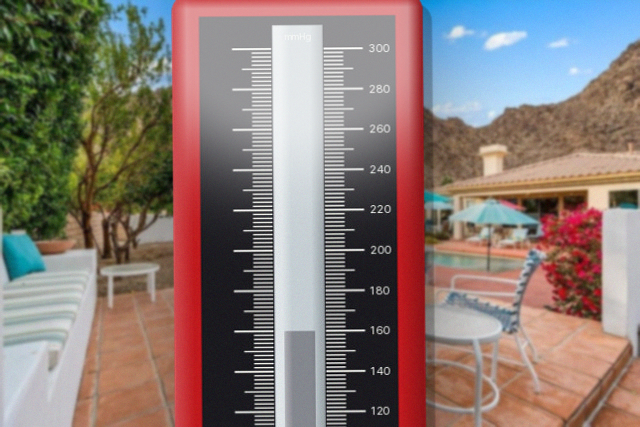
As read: 160 mmHg
